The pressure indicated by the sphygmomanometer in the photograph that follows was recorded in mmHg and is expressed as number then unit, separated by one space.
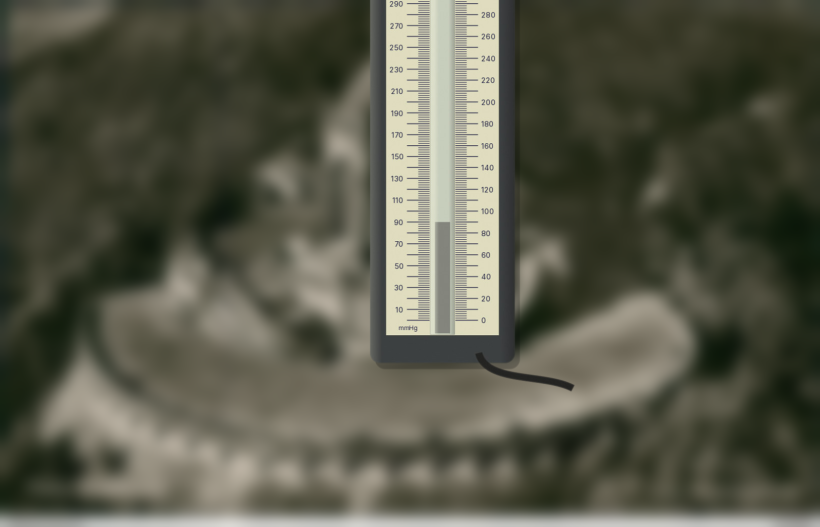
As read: 90 mmHg
